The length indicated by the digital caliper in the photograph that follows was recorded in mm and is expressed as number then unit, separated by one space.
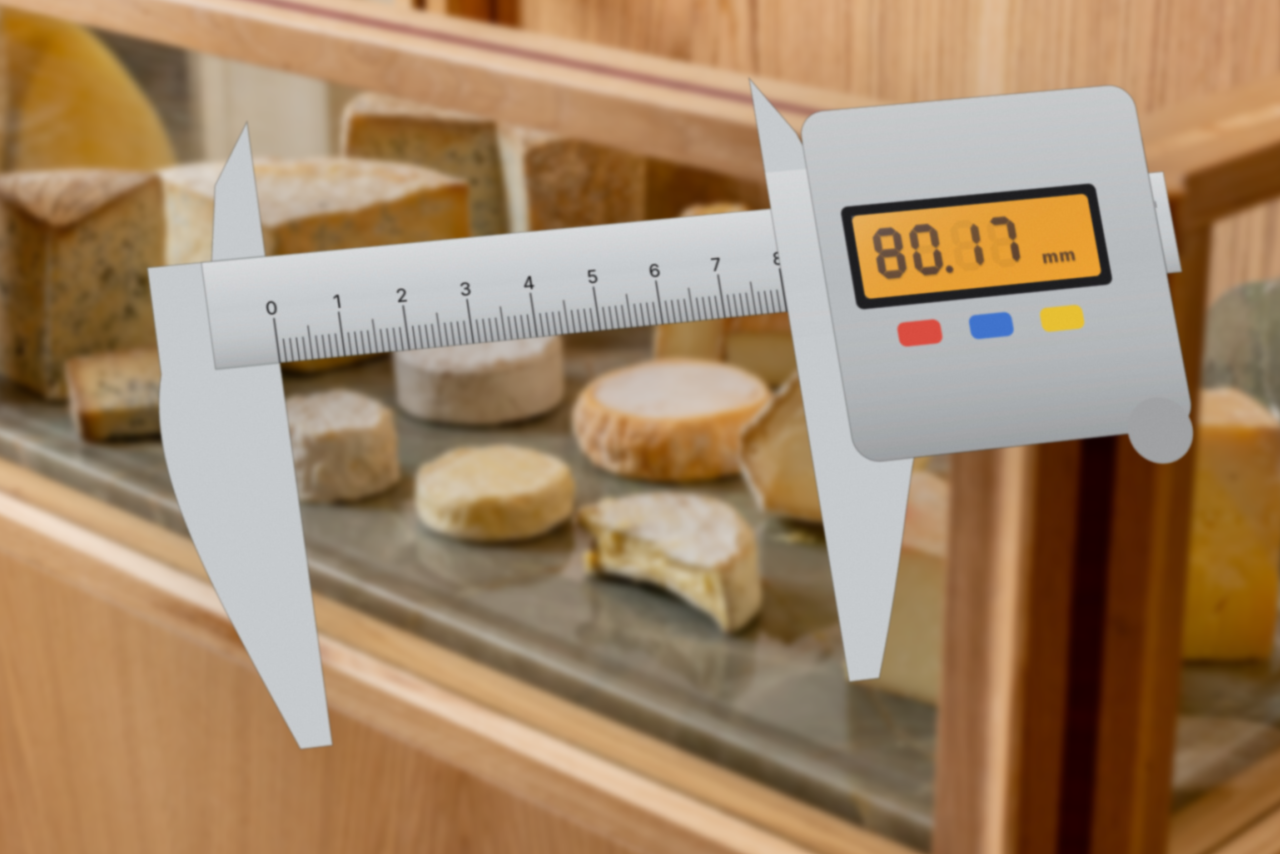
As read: 80.17 mm
